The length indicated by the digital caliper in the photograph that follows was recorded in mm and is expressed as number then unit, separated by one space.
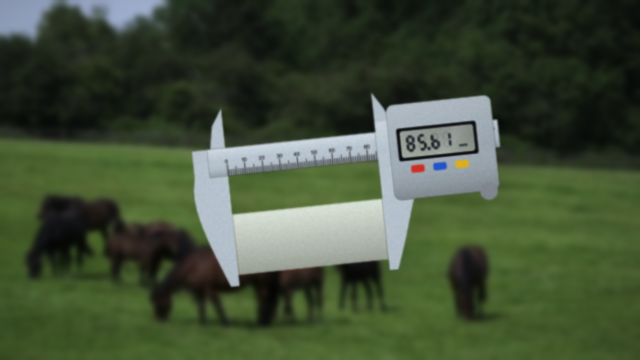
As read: 85.61 mm
